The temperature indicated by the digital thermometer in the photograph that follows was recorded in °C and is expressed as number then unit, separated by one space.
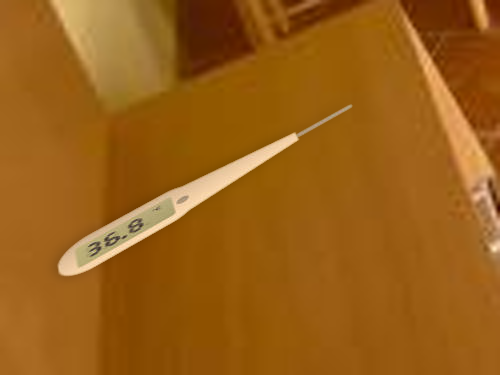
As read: 36.8 °C
